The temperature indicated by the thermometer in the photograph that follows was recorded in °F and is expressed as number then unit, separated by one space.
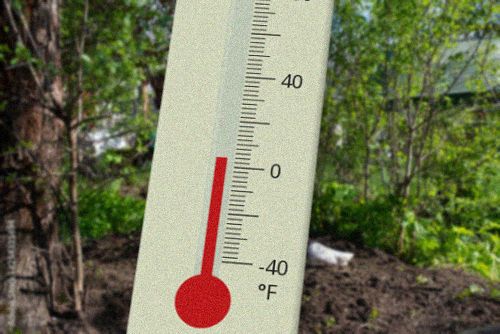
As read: 4 °F
